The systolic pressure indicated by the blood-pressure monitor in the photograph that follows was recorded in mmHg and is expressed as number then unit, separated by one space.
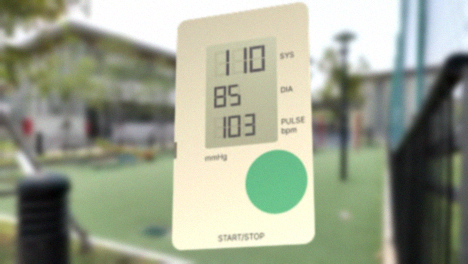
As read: 110 mmHg
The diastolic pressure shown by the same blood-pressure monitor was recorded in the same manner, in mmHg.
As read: 85 mmHg
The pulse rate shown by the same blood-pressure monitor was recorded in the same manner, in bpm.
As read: 103 bpm
